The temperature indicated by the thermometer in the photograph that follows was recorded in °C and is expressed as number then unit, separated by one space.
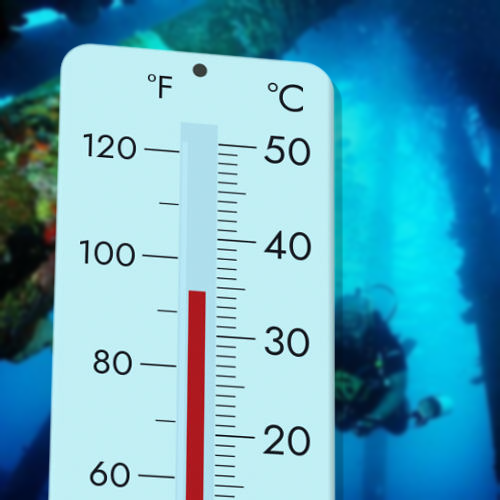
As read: 34.5 °C
